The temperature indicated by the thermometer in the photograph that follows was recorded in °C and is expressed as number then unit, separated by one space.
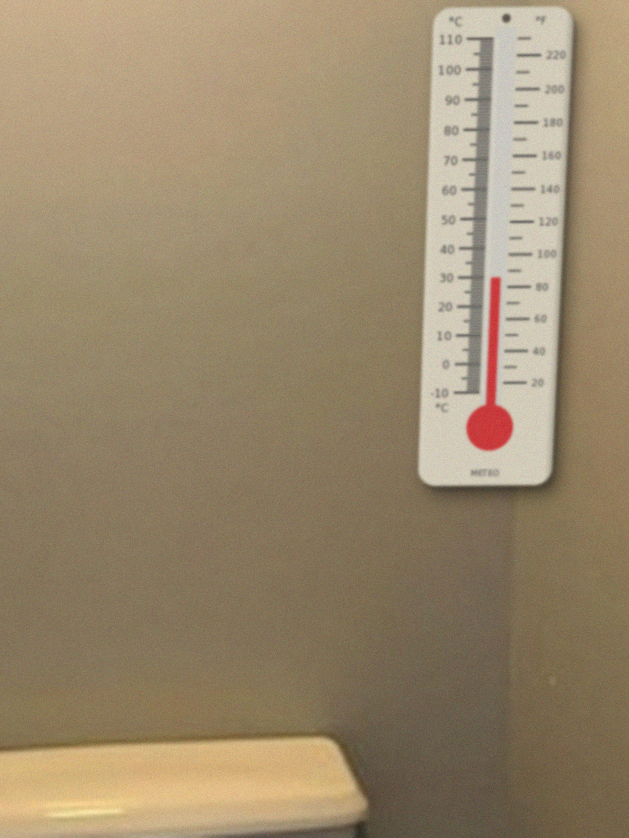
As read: 30 °C
